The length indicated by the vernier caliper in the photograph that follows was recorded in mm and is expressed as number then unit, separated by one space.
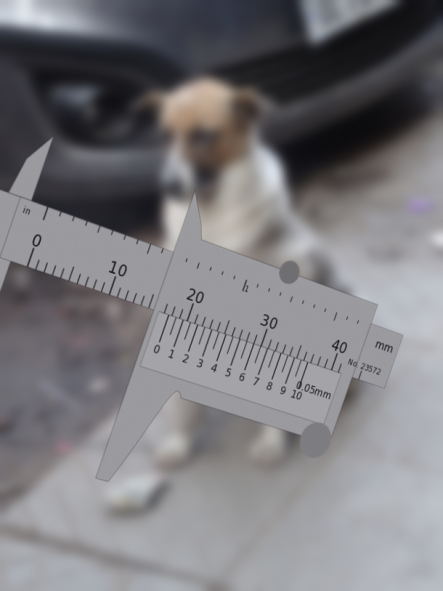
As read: 17.6 mm
